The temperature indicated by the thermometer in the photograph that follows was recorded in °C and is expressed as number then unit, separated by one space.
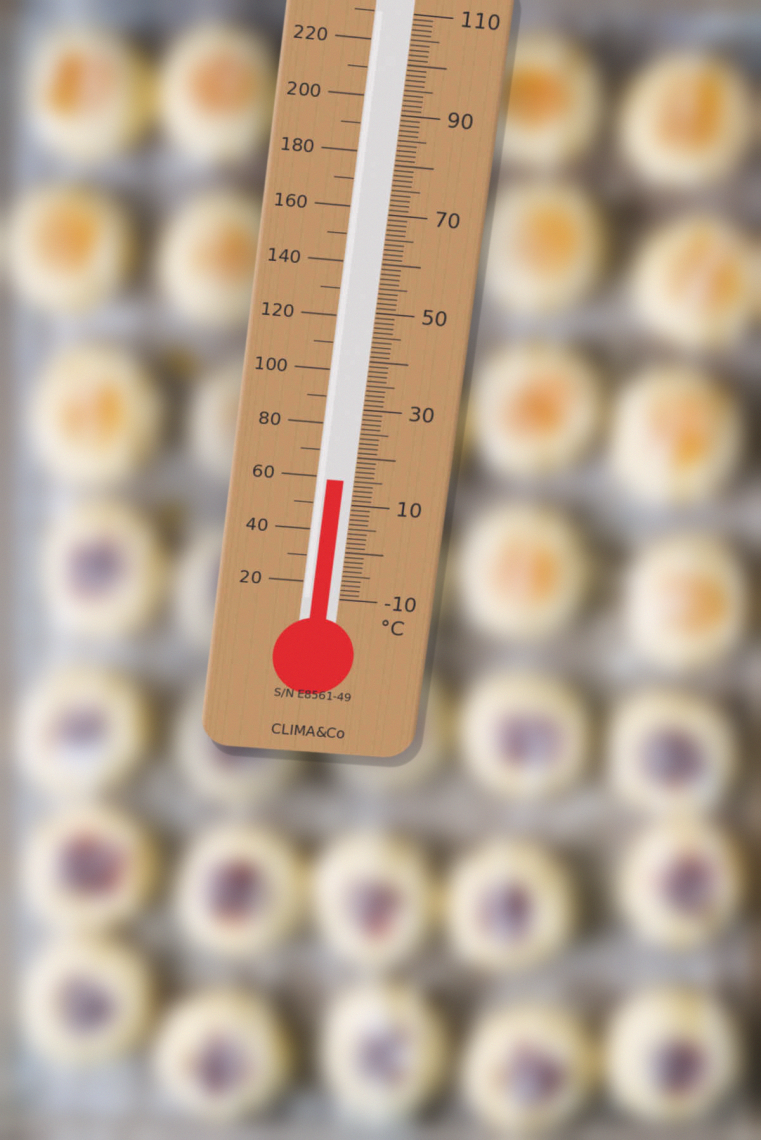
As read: 15 °C
